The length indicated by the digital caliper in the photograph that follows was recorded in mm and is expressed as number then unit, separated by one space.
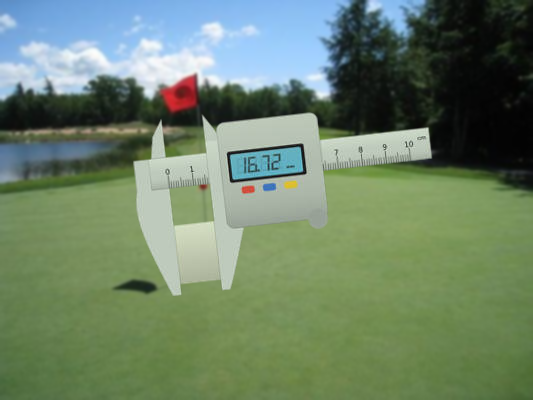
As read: 16.72 mm
